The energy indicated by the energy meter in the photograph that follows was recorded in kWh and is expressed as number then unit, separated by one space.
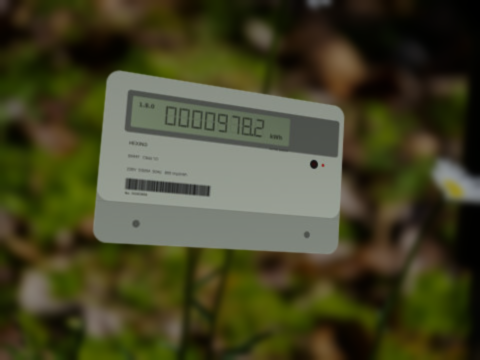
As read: 978.2 kWh
